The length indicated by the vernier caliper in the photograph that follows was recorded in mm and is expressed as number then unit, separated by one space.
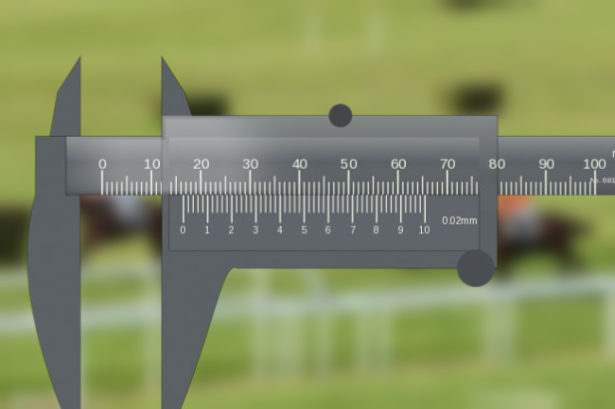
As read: 16.5 mm
